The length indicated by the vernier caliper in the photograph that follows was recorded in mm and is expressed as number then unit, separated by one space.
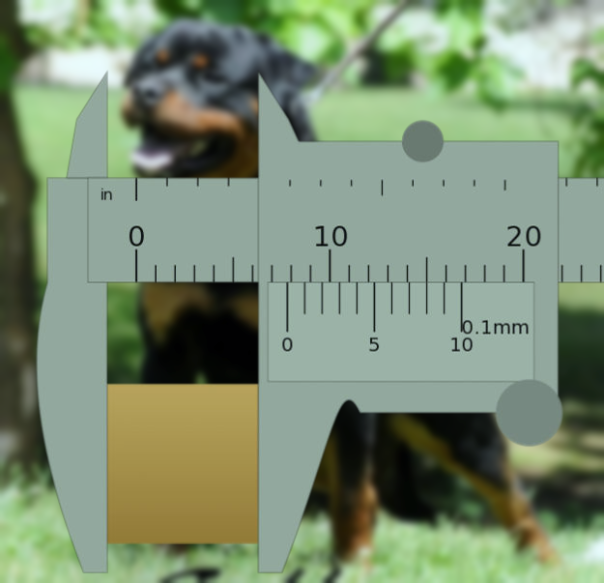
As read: 7.8 mm
